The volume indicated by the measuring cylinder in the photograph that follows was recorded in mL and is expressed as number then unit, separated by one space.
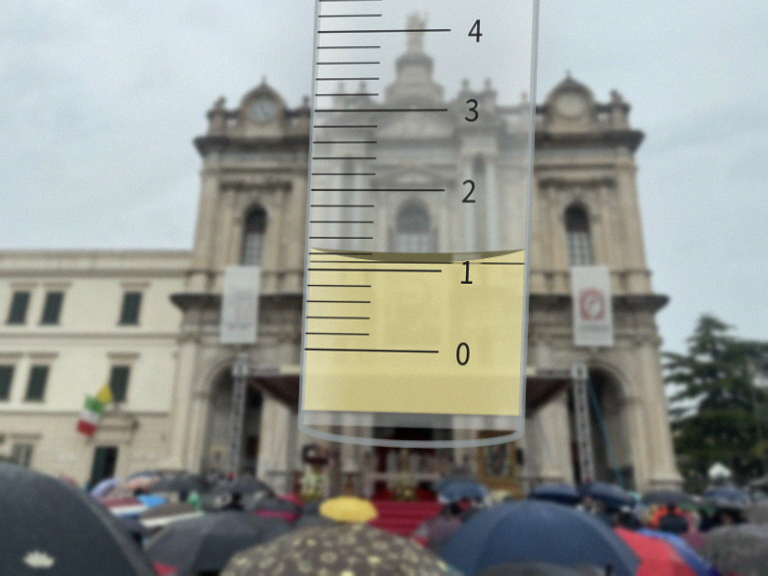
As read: 1.1 mL
